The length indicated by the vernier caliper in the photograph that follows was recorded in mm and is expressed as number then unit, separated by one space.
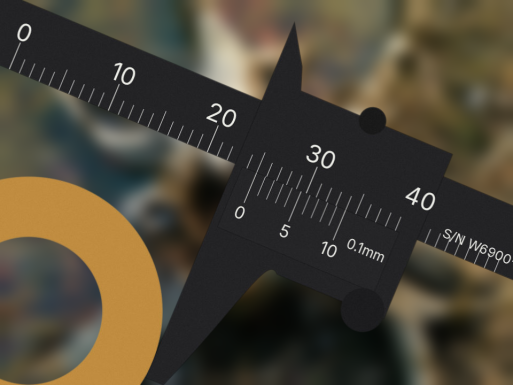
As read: 25.0 mm
